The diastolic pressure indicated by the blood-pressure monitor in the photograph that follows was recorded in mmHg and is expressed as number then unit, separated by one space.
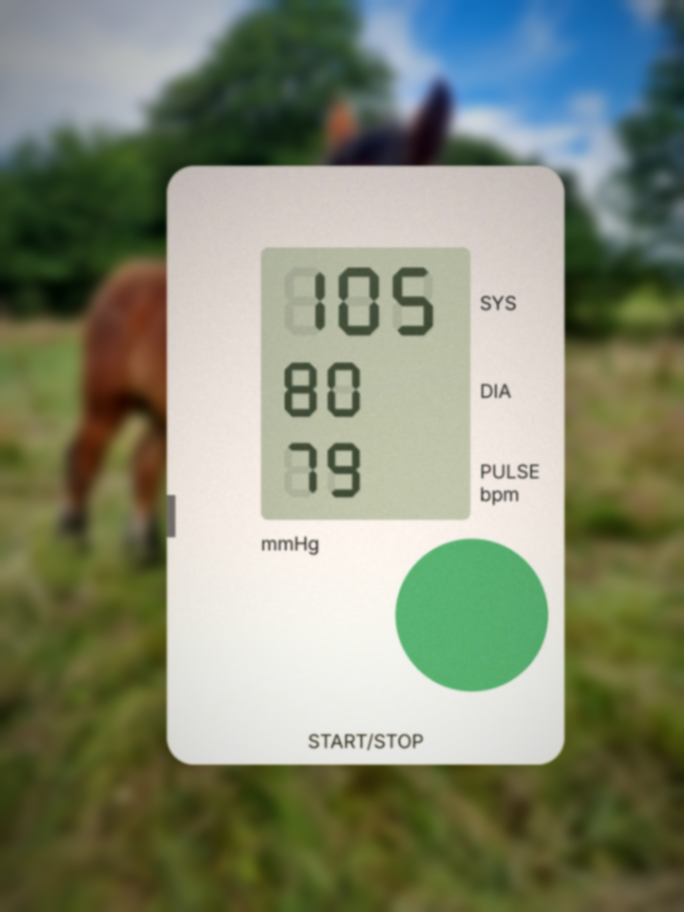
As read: 80 mmHg
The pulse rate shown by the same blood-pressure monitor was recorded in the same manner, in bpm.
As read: 79 bpm
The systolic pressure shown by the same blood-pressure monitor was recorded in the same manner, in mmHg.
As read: 105 mmHg
